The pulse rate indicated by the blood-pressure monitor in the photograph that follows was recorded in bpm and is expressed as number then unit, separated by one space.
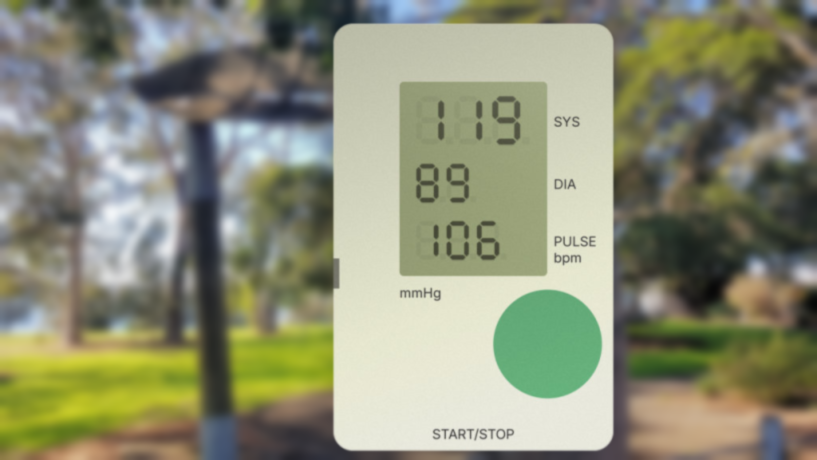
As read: 106 bpm
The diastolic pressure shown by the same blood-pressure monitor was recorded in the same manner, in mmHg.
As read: 89 mmHg
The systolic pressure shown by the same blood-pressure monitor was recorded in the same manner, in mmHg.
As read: 119 mmHg
